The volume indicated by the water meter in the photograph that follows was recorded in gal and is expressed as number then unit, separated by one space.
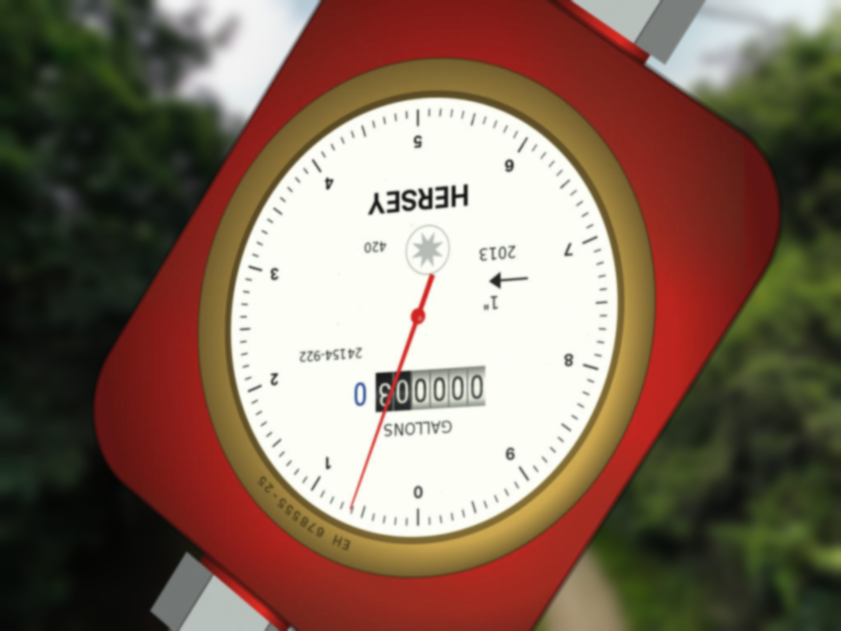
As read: 30.6 gal
